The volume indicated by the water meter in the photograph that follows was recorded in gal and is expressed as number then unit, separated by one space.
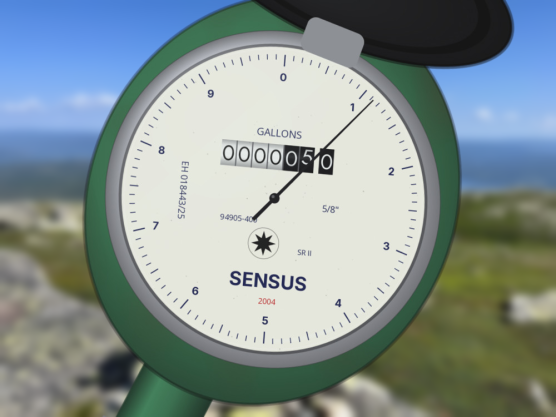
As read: 51.1 gal
